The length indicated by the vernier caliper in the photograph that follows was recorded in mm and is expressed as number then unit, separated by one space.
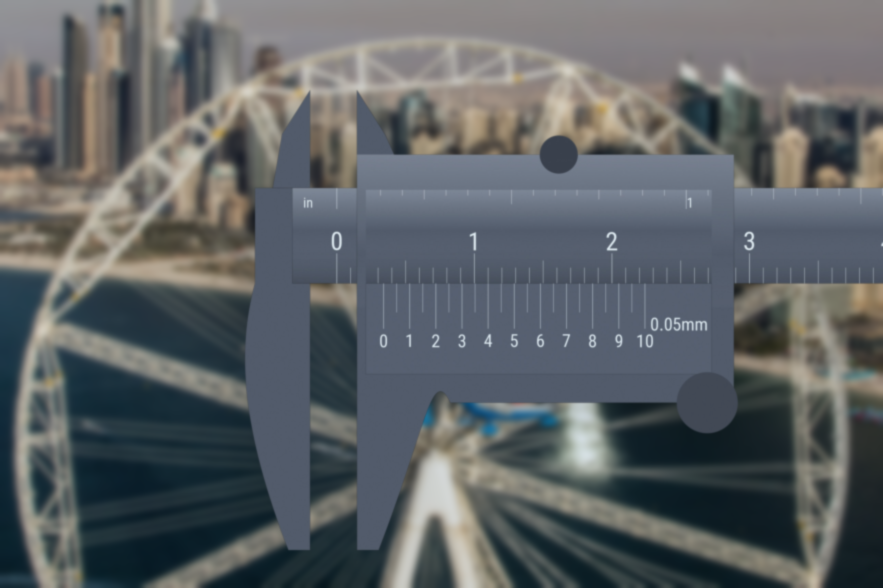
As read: 3.4 mm
